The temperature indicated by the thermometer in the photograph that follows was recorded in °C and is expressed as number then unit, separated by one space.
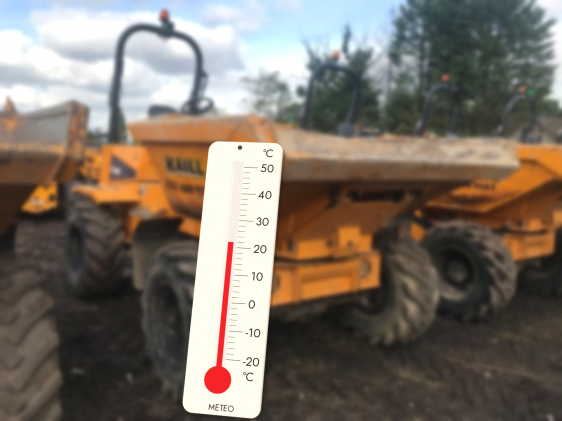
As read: 22 °C
